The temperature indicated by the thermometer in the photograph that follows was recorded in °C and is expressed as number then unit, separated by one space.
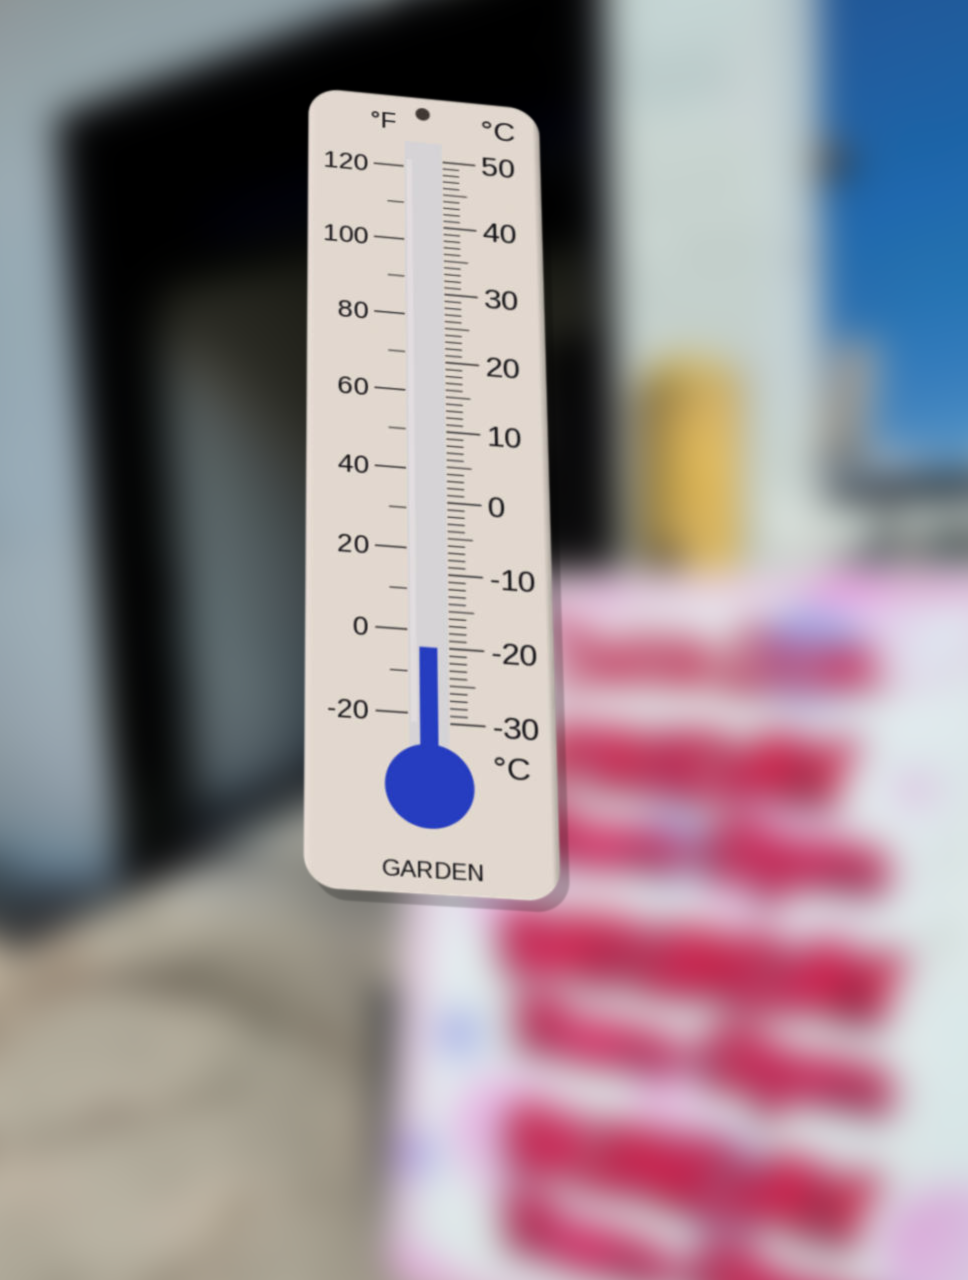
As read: -20 °C
